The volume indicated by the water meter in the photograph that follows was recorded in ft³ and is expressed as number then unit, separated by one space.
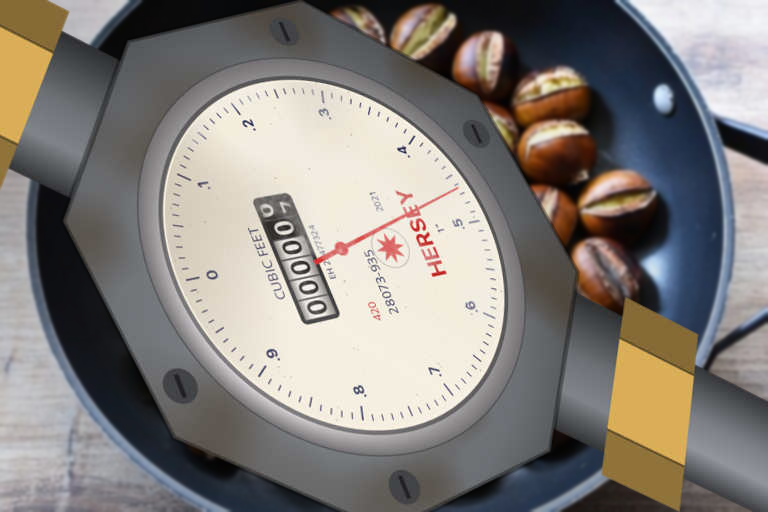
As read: 6.46 ft³
